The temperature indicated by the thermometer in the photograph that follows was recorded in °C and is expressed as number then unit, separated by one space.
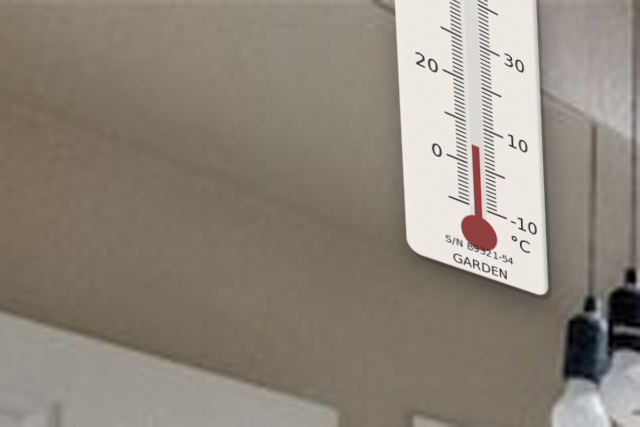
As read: 5 °C
